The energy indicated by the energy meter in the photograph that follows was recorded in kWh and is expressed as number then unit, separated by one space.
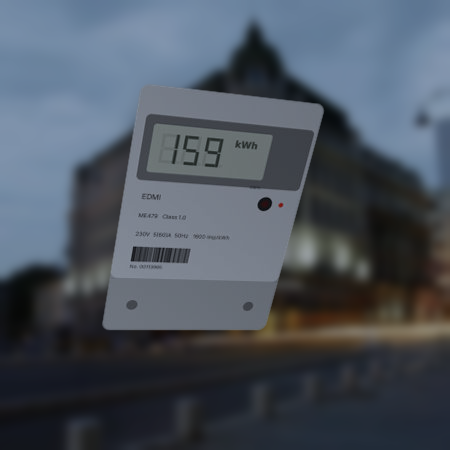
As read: 159 kWh
